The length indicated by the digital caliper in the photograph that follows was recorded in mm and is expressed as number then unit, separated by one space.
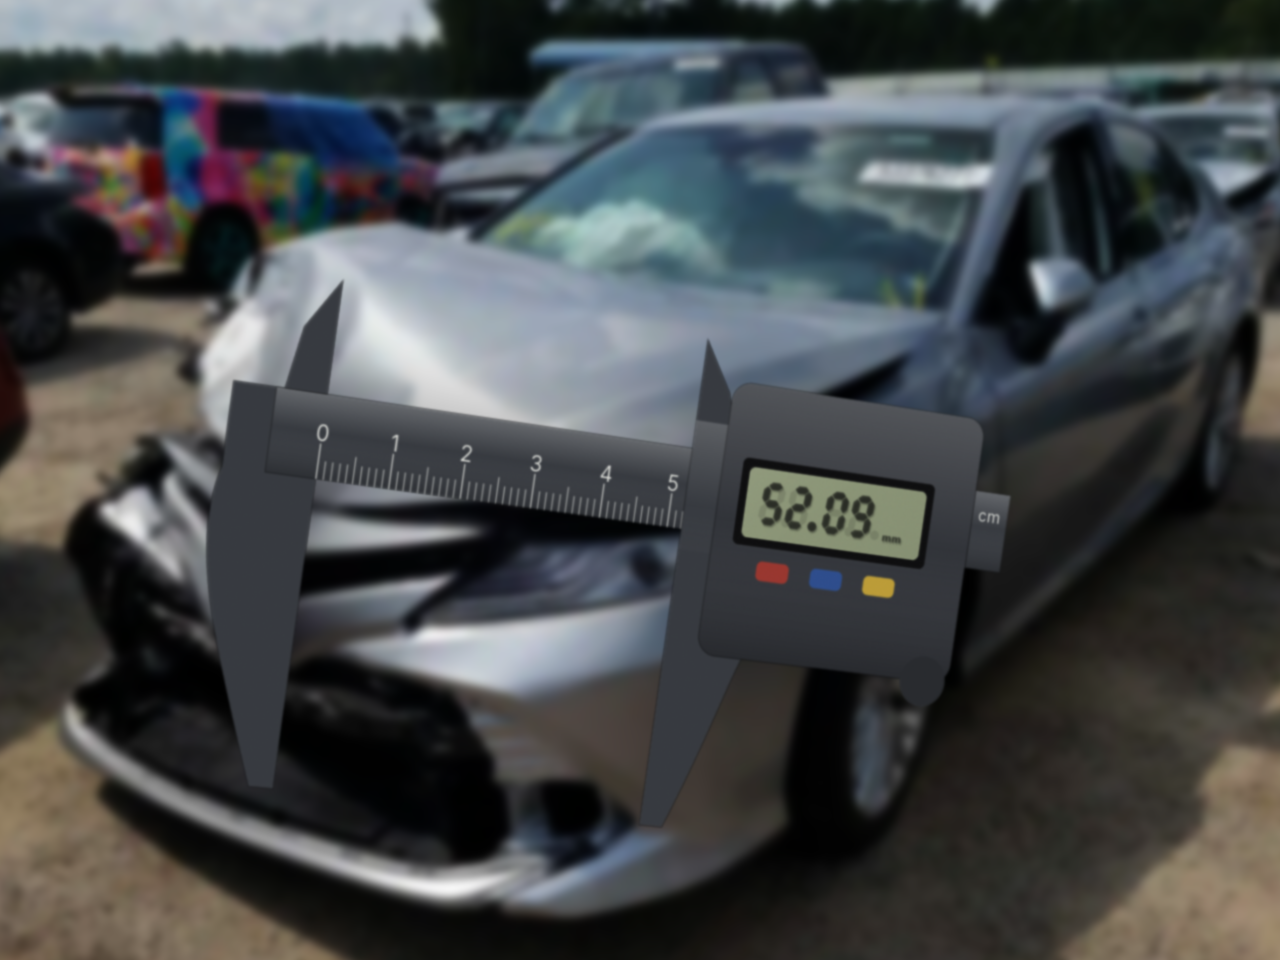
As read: 52.09 mm
